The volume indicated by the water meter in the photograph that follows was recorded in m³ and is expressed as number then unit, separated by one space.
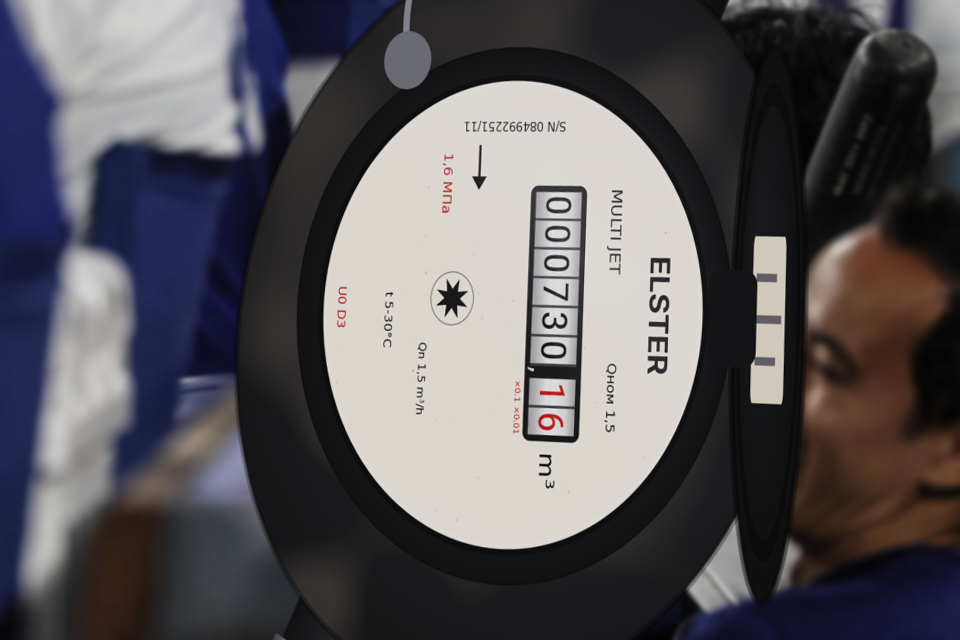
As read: 730.16 m³
